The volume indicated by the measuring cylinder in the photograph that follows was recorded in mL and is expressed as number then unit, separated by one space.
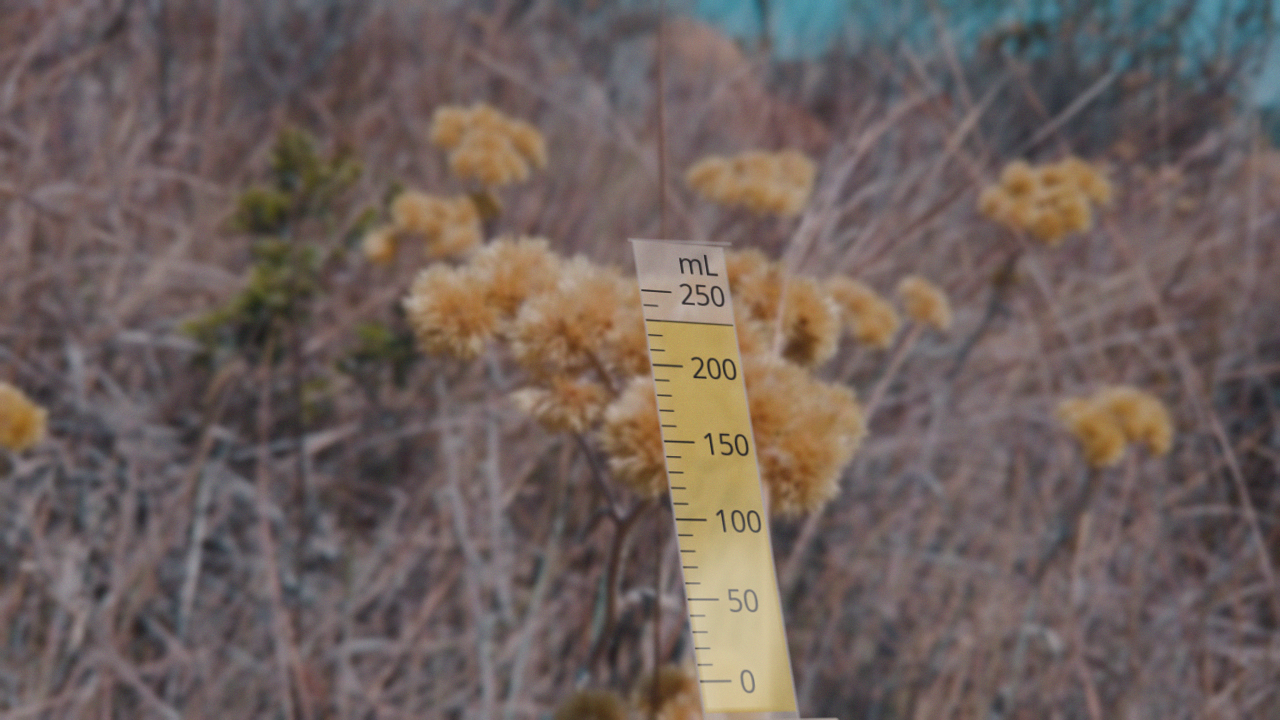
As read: 230 mL
